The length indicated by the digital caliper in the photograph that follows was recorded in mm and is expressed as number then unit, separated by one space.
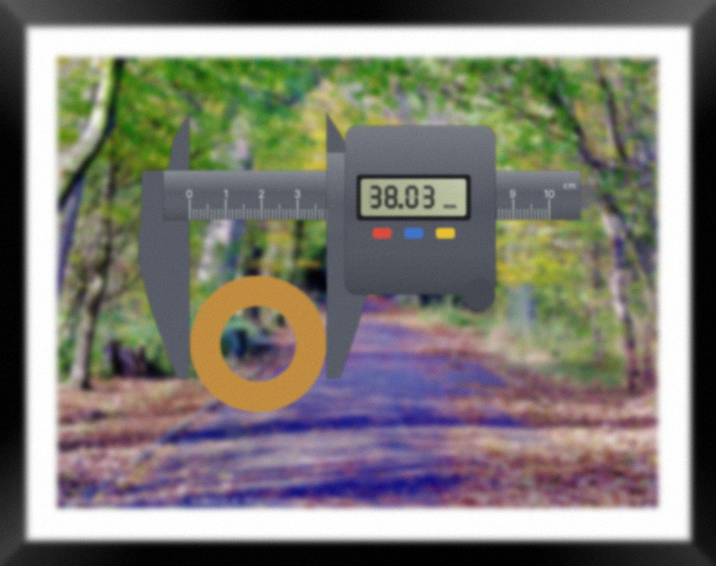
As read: 38.03 mm
